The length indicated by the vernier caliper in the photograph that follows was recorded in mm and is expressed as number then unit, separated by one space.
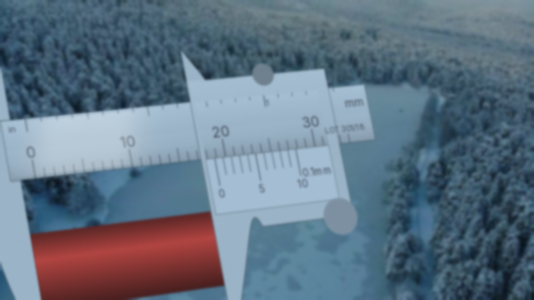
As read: 18.8 mm
